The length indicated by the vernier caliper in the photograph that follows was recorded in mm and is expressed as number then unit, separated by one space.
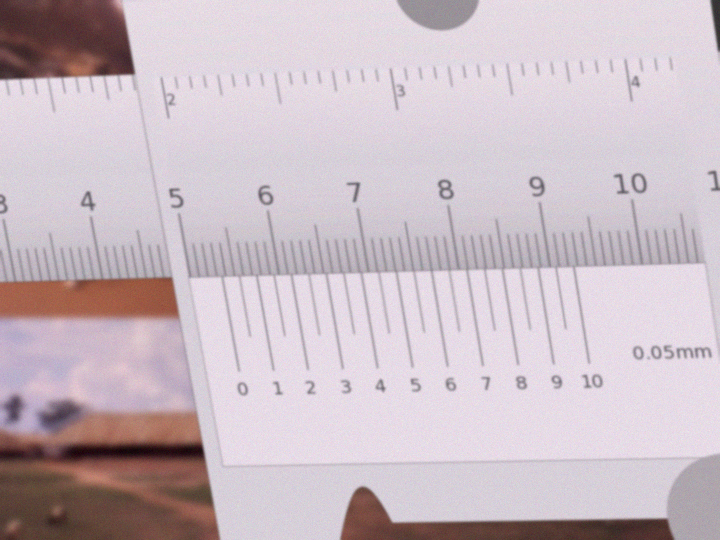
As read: 53.6 mm
